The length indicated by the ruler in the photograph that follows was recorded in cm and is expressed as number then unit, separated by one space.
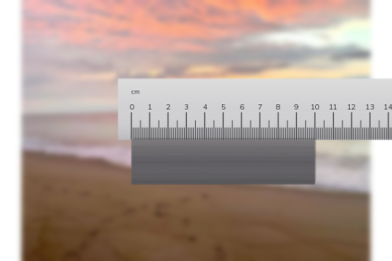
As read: 10 cm
